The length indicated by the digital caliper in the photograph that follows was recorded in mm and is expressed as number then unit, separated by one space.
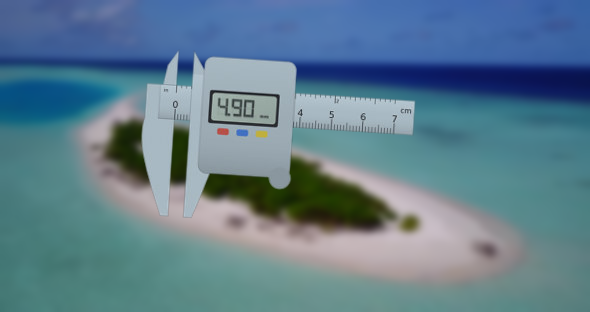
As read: 4.90 mm
